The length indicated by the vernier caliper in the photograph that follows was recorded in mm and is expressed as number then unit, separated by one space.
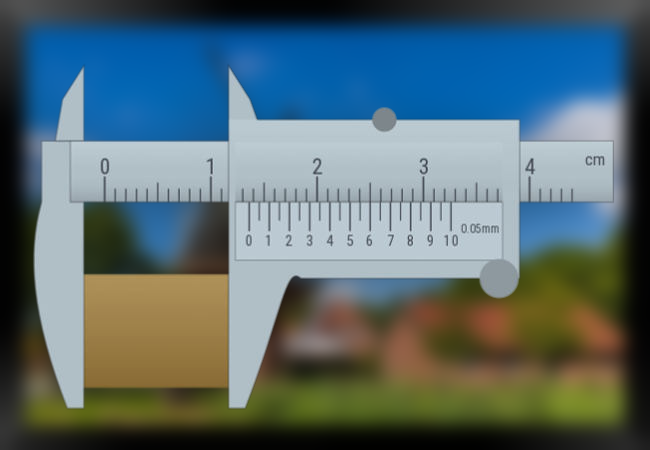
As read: 13.6 mm
